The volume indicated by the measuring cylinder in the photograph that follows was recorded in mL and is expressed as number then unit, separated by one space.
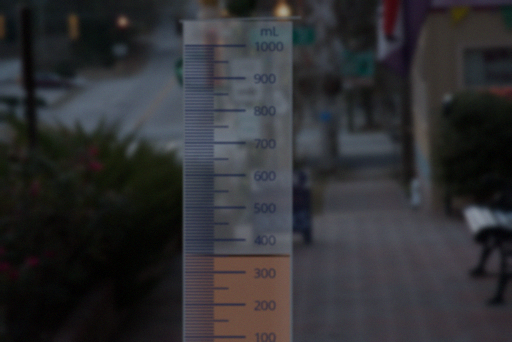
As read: 350 mL
